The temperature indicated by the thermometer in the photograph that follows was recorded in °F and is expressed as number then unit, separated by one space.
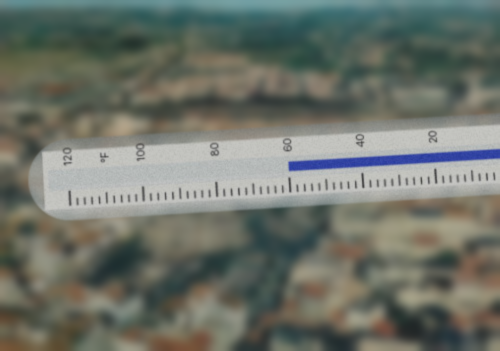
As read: 60 °F
